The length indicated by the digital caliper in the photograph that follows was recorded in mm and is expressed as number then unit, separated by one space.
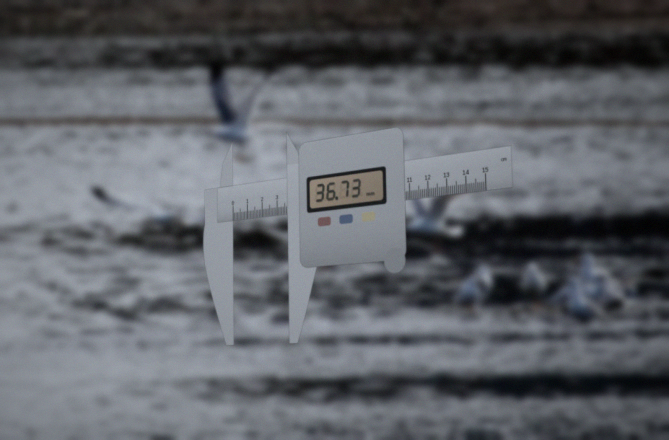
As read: 36.73 mm
